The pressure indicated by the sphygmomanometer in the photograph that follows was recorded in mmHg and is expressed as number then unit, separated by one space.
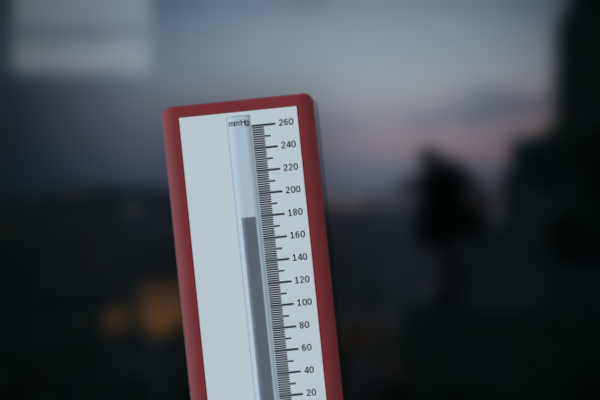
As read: 180 mmHg
